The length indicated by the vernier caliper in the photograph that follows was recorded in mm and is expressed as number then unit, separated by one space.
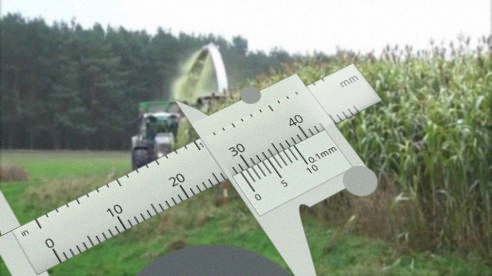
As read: 28.6 mm
